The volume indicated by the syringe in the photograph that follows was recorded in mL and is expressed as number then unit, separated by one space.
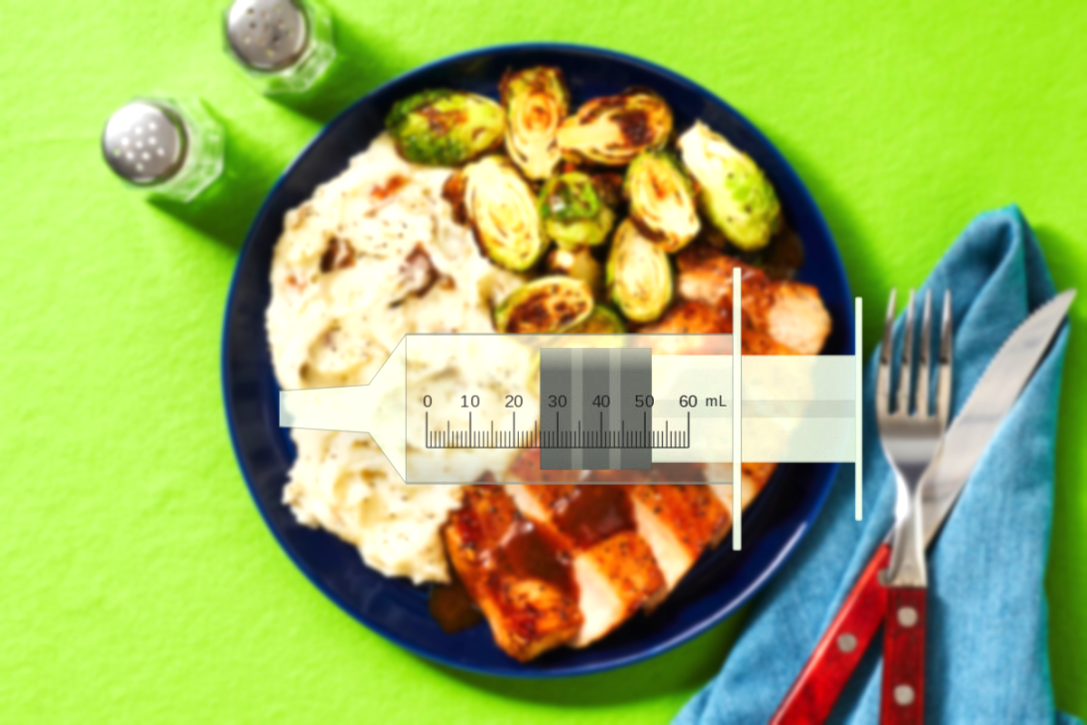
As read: 26 mL
